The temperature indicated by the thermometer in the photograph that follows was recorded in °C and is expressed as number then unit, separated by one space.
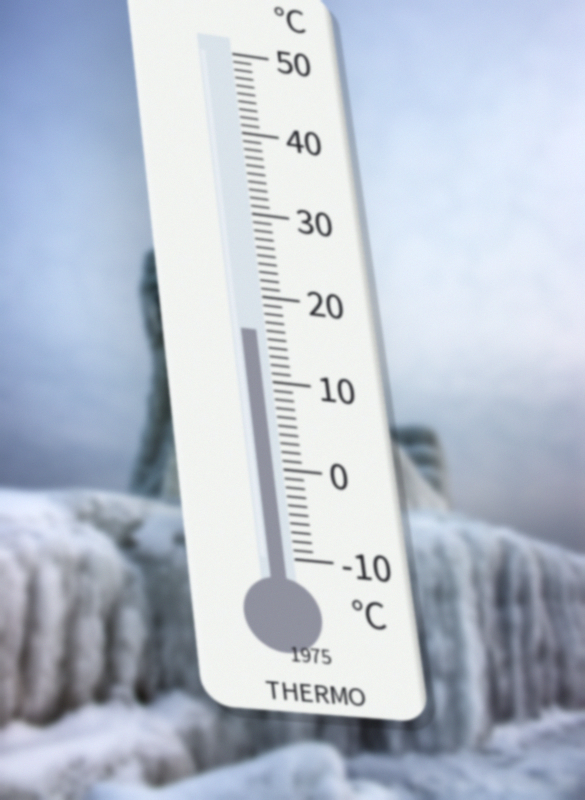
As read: 16 °C
